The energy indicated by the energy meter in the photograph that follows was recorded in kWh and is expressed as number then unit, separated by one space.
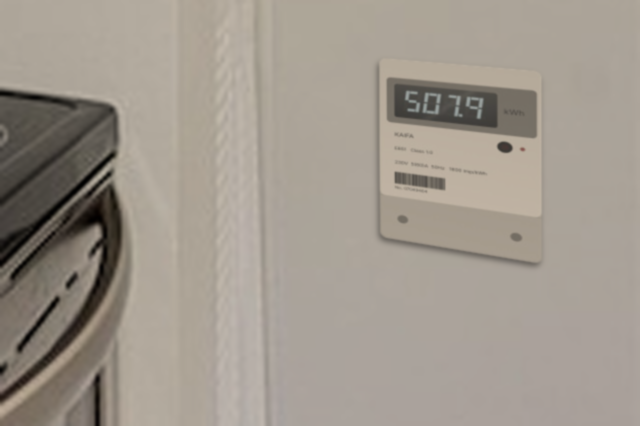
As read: 507.9 kWh
